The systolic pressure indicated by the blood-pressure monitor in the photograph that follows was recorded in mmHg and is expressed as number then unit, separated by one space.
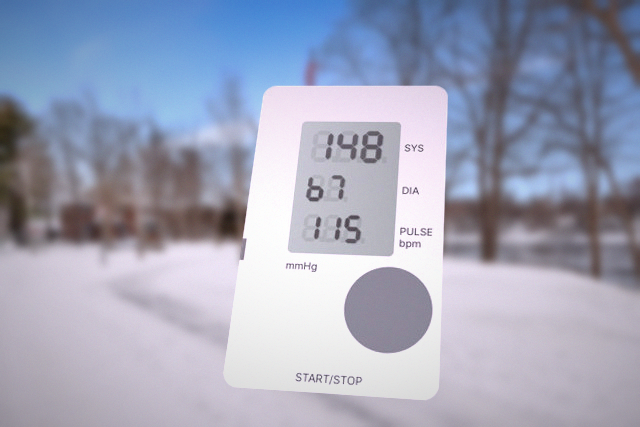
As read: 148 mmHg
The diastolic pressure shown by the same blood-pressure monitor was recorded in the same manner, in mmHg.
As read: 67 mmHg
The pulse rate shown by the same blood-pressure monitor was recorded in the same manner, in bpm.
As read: 115 bpm
